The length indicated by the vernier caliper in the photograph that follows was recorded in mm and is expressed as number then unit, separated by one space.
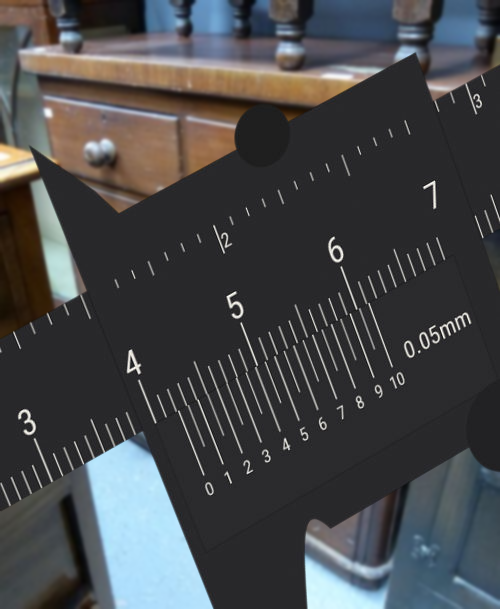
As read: 42.2 mm
